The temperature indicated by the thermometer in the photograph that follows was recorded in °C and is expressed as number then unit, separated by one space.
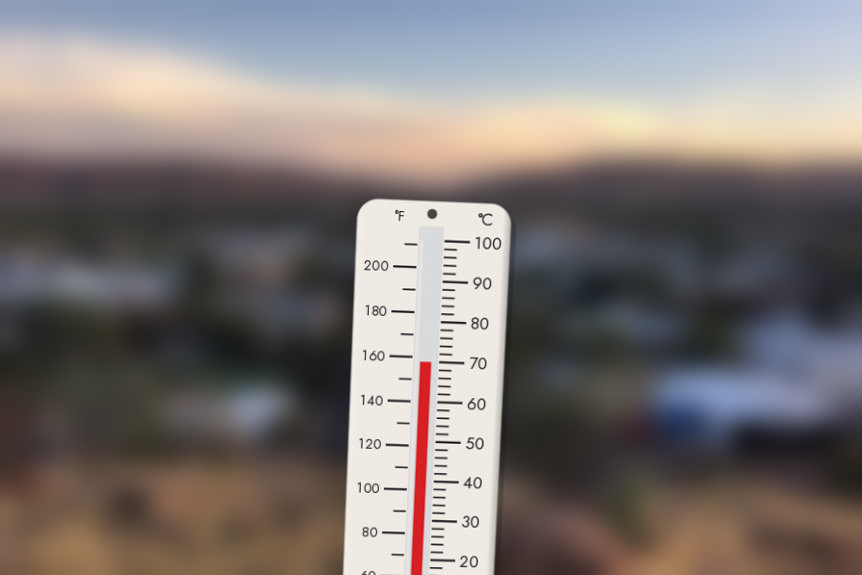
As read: 70 °C
